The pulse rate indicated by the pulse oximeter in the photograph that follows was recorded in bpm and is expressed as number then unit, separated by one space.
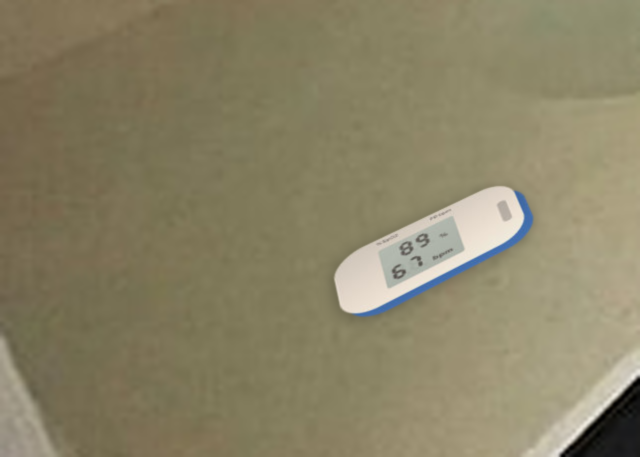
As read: 67 bpm
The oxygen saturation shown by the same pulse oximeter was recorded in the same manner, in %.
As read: 89 %
